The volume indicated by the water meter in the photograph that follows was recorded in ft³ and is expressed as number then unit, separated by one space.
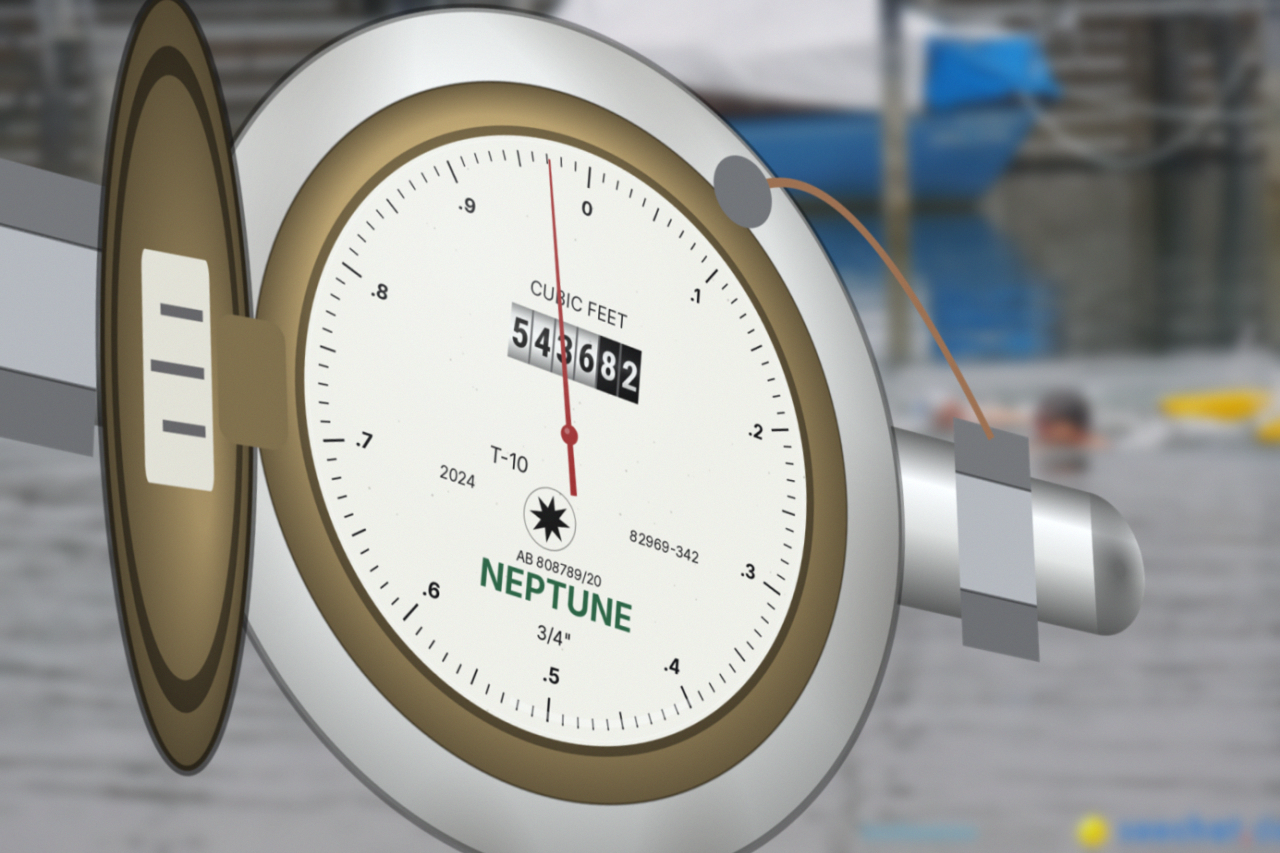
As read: 543681.97 ft³
